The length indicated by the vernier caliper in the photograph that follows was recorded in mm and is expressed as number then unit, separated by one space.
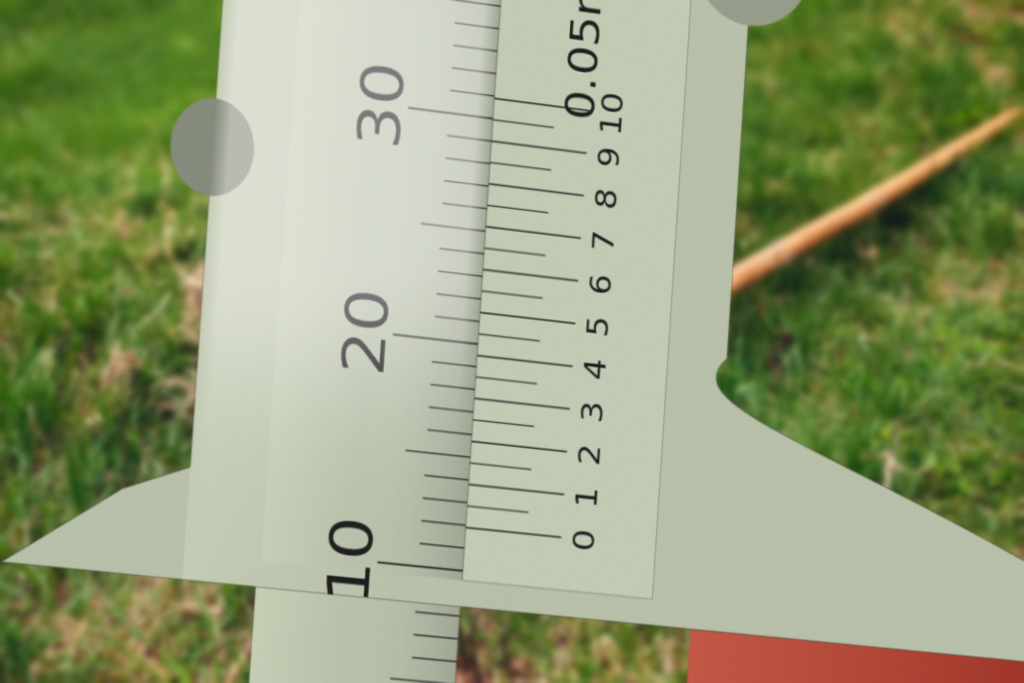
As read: 11.9 mm
